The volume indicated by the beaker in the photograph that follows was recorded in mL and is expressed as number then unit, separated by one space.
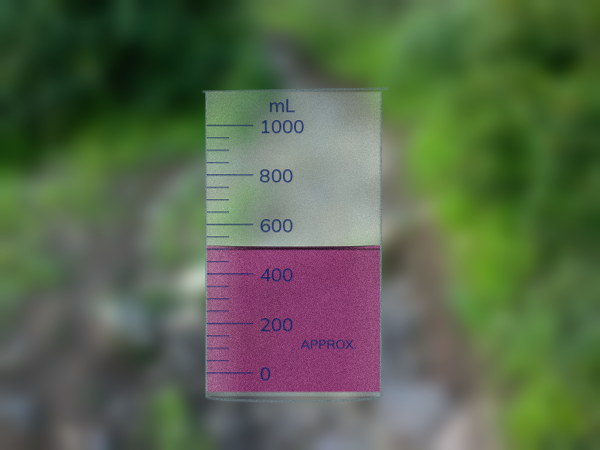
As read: 500 mL
